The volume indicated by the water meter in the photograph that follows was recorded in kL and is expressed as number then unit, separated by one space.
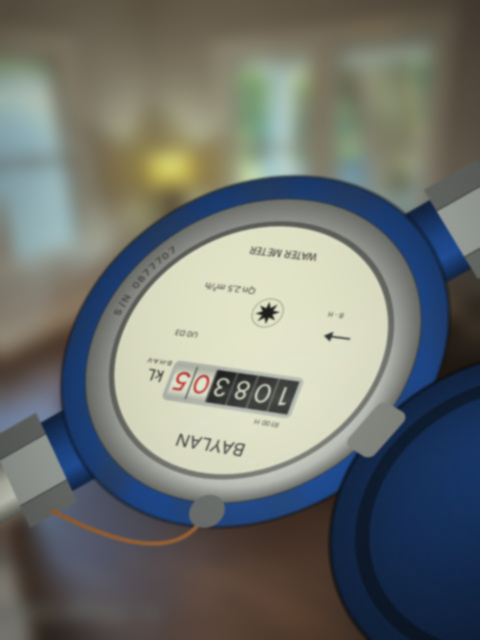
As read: 1083.05 kL
